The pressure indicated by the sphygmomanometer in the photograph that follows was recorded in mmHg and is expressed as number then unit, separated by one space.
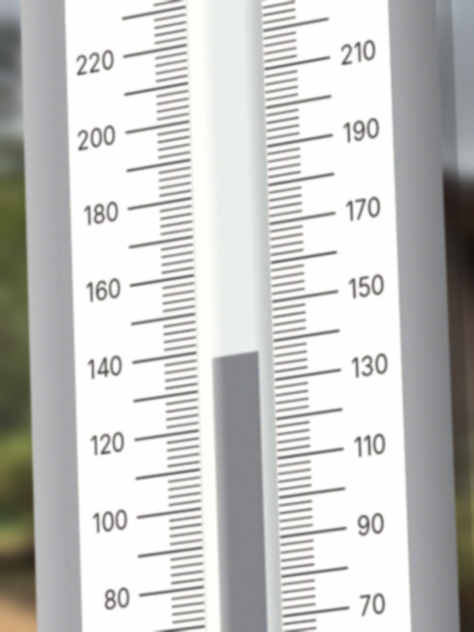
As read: 138 mmHg
